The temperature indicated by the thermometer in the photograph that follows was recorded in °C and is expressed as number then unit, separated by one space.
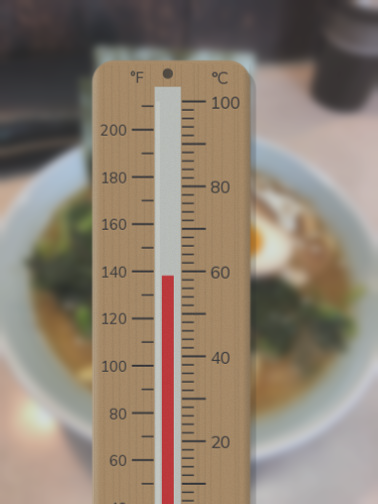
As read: 59 °C
